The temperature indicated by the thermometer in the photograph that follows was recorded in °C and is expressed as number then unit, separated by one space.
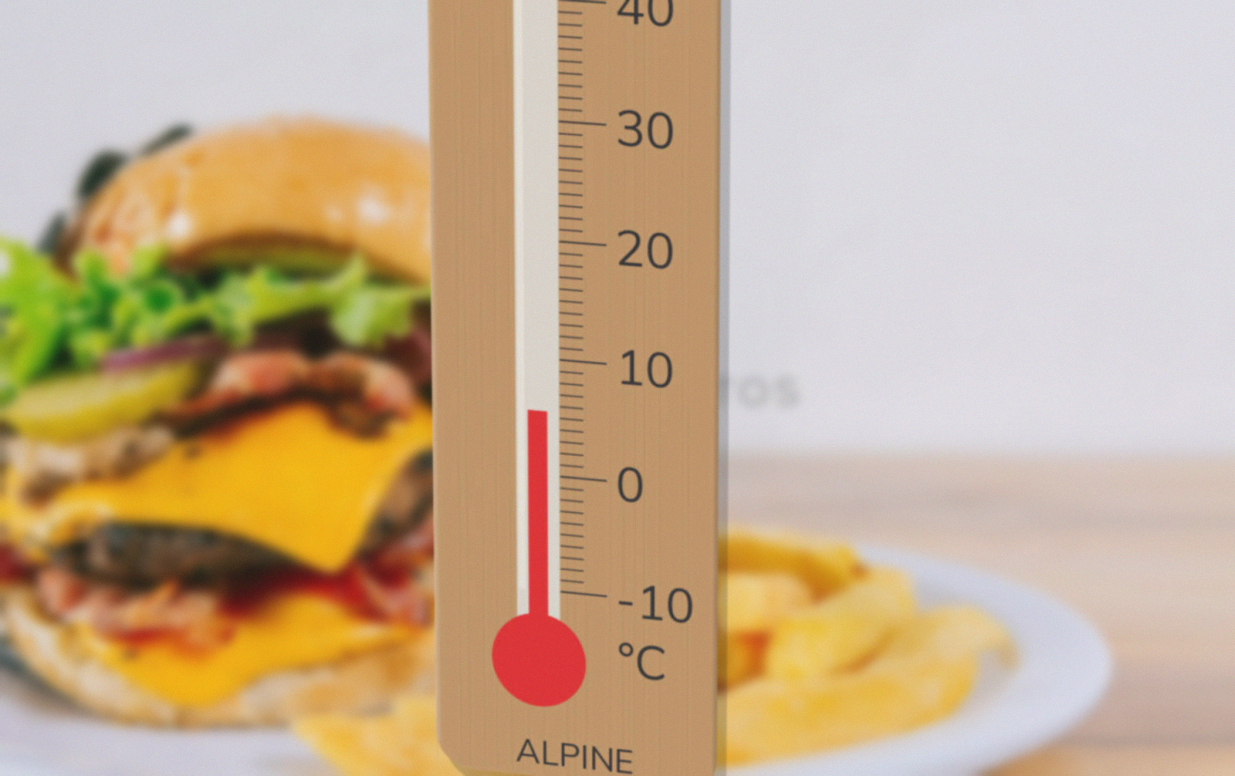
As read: 5.5 °C
